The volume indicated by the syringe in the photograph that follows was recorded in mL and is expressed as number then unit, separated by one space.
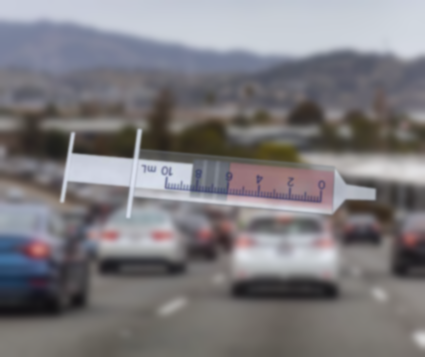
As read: 6 mL
